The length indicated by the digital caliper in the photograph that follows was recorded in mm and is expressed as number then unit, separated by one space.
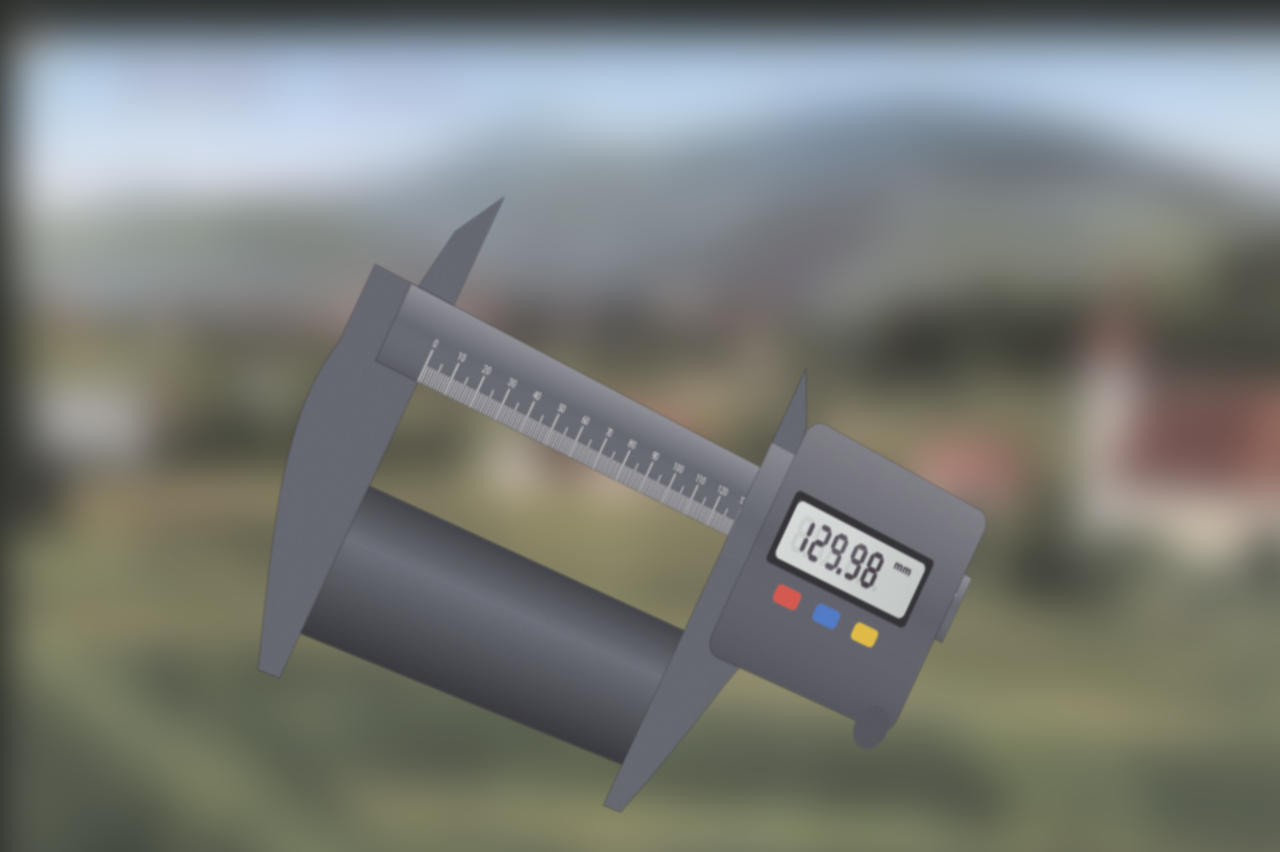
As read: 129.98 mm
